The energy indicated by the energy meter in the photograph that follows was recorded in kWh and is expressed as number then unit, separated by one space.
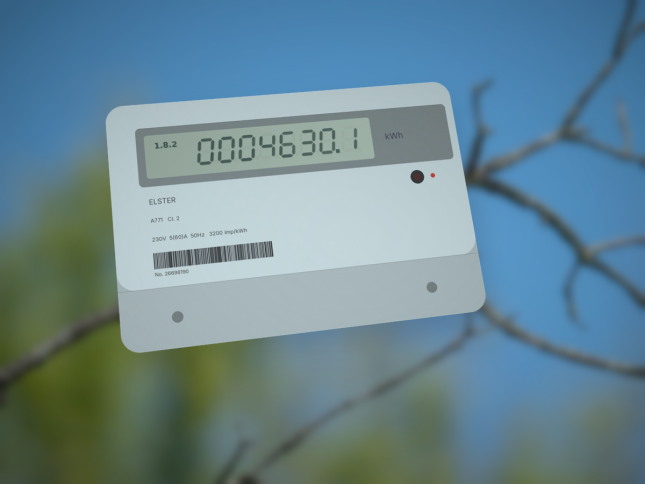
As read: 4630.1 kWh
